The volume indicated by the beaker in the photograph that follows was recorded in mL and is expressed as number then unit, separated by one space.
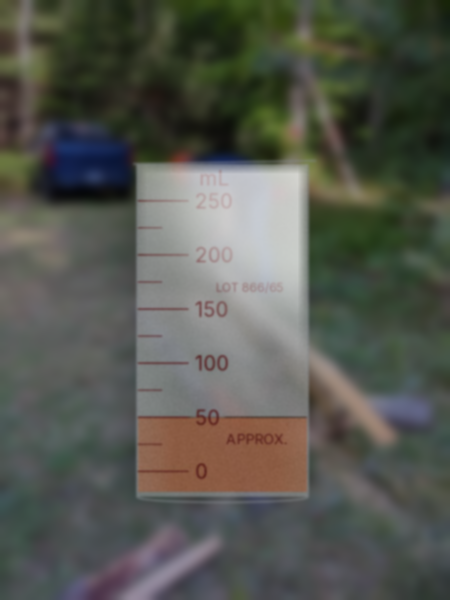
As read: 50 mL
